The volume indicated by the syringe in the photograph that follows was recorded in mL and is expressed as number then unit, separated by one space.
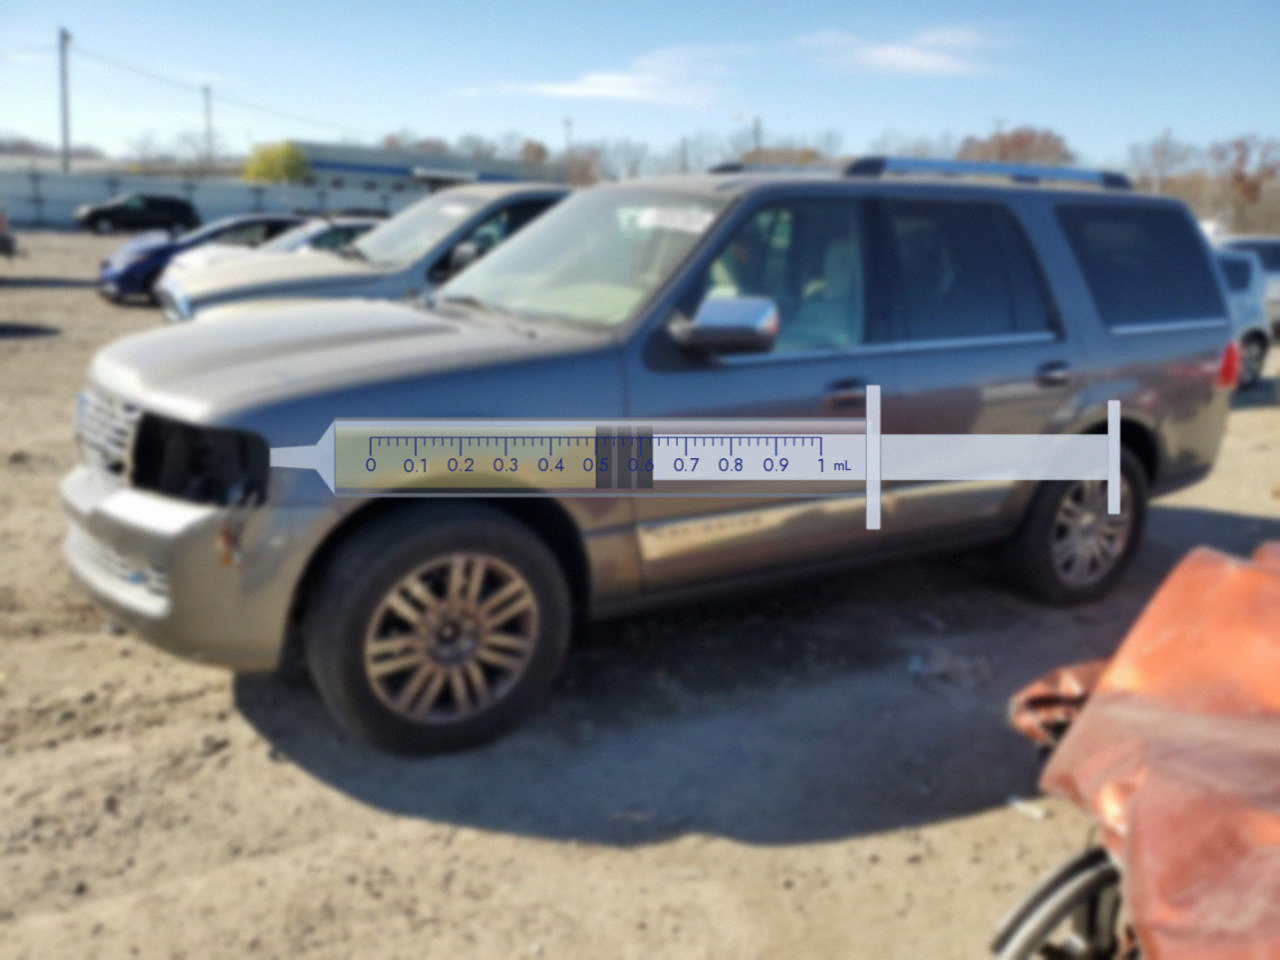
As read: 0.5 mL
